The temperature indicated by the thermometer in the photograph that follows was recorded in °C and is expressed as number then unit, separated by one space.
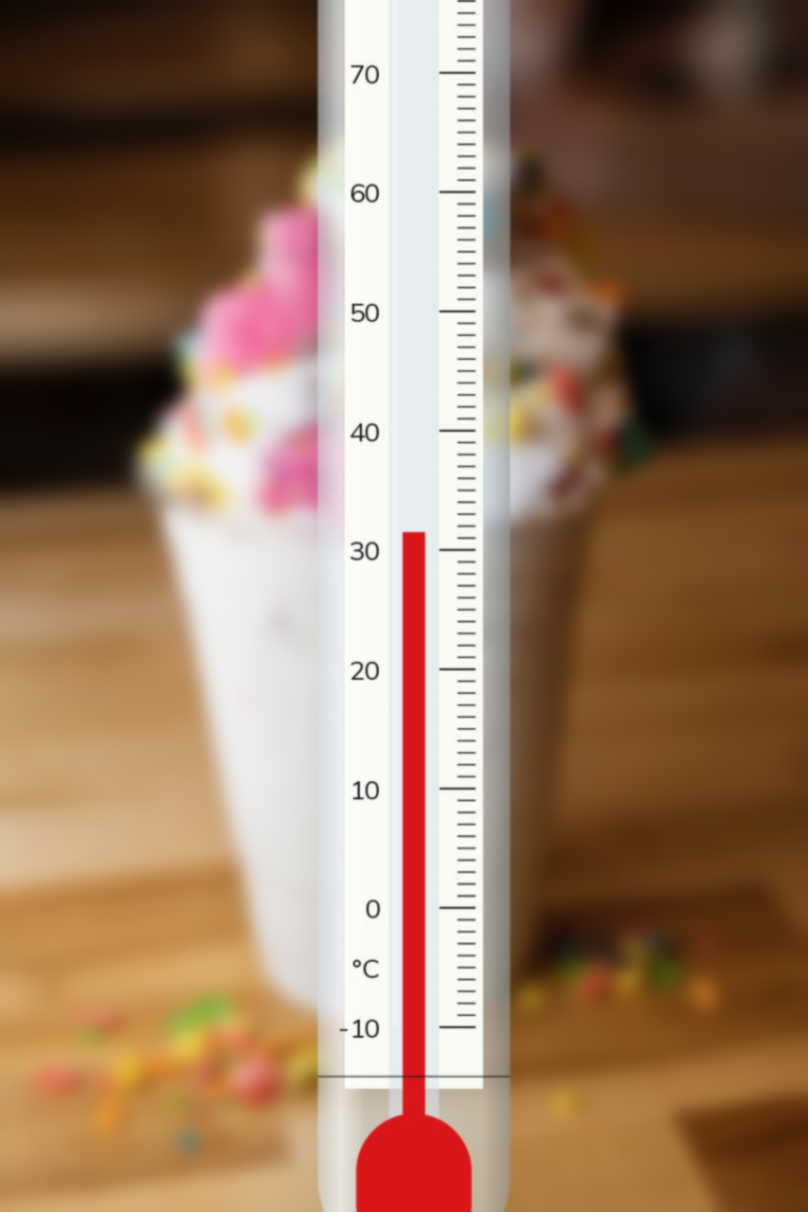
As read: 31.5 °C
